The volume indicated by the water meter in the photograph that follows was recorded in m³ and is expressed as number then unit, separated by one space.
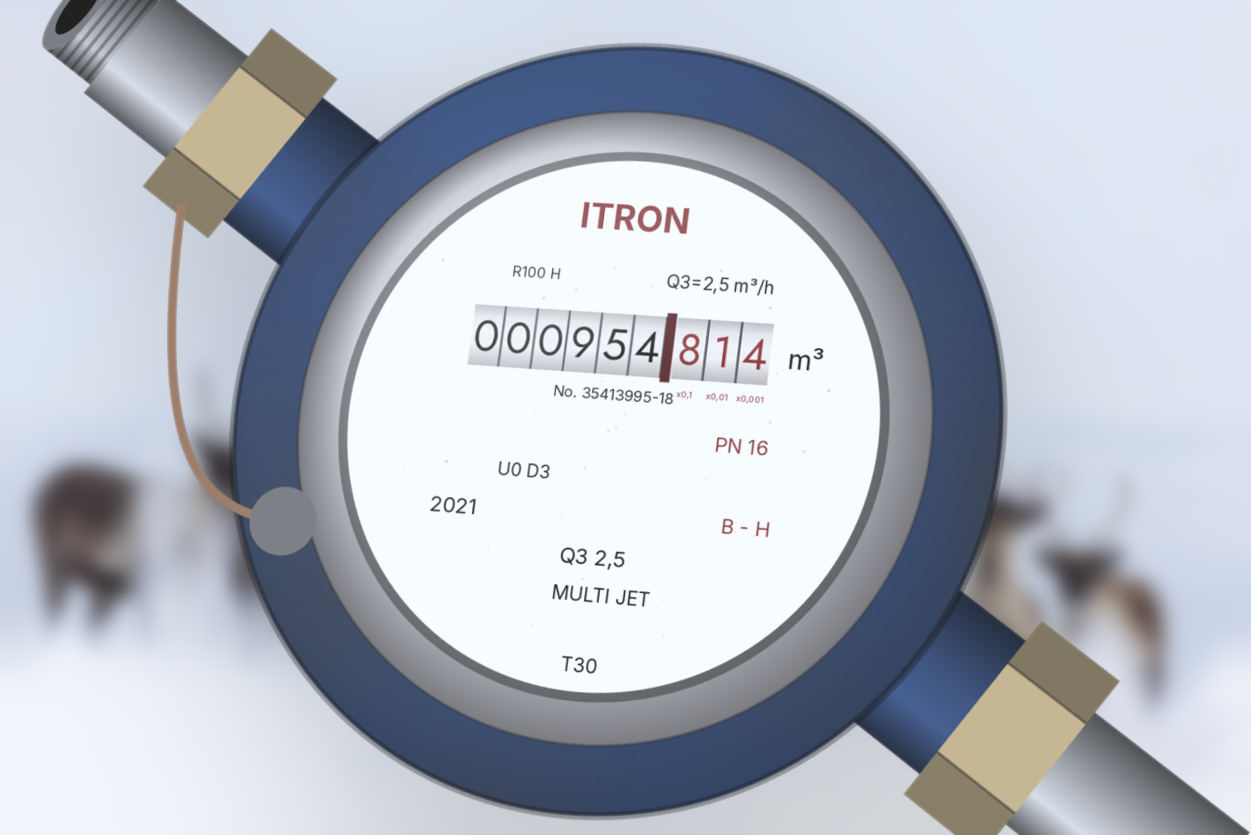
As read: 954.814 m³
